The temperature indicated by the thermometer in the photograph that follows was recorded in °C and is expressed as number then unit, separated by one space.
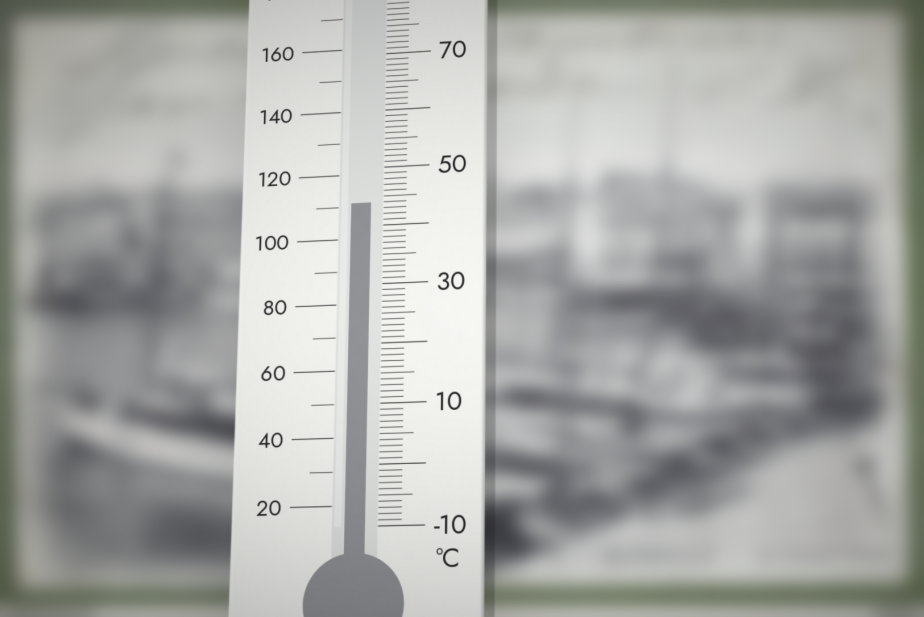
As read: 44 °C
